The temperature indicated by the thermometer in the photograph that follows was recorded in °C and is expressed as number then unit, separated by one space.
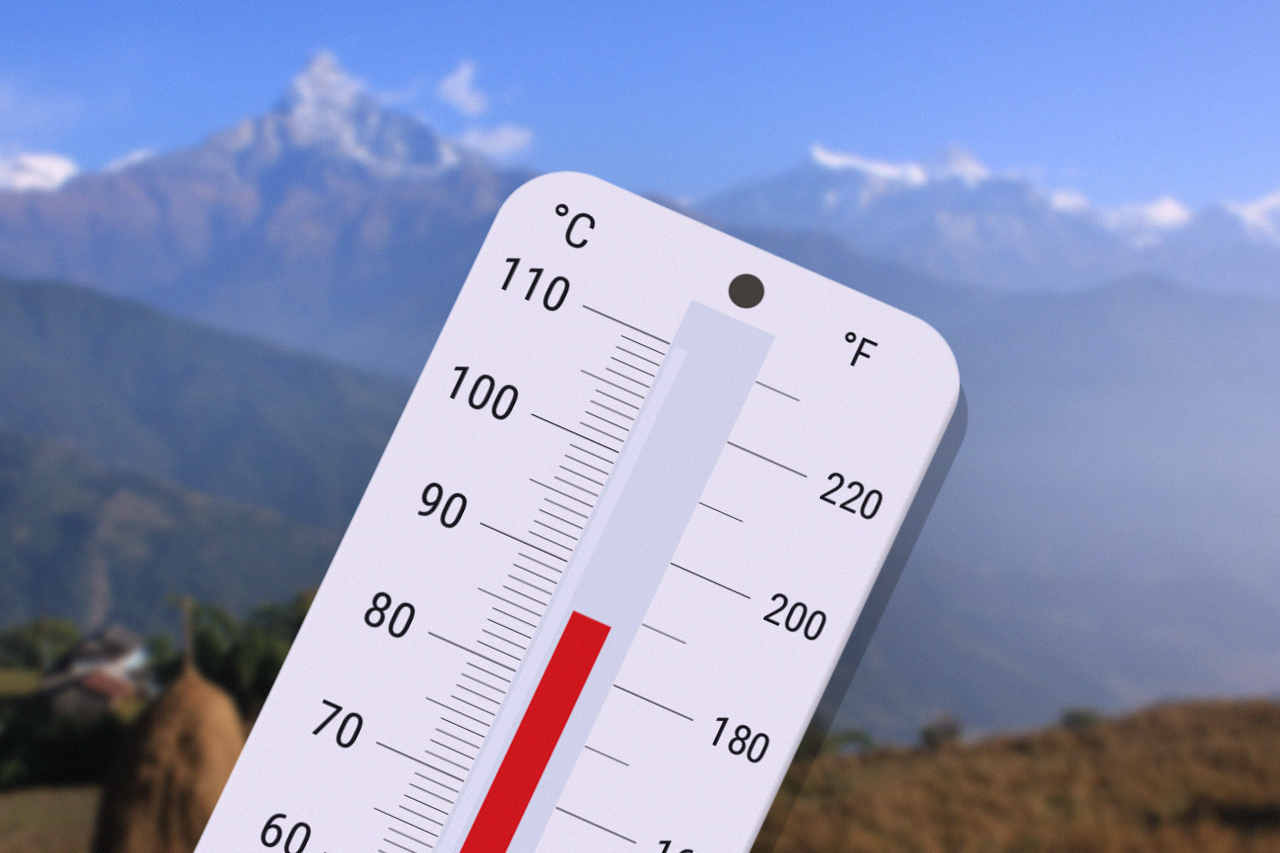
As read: 86.5 °C
